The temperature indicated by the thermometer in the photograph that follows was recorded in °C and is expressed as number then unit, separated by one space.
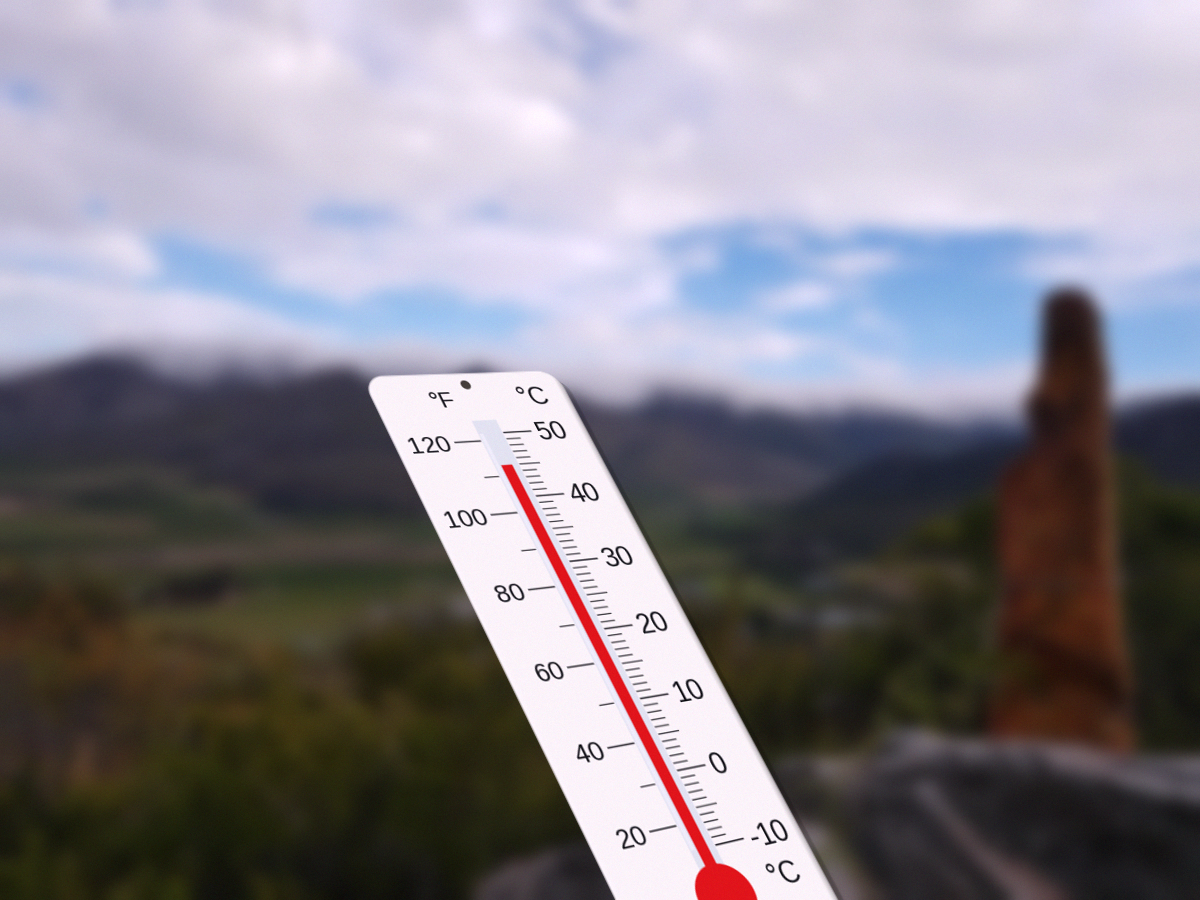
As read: 45 °C
